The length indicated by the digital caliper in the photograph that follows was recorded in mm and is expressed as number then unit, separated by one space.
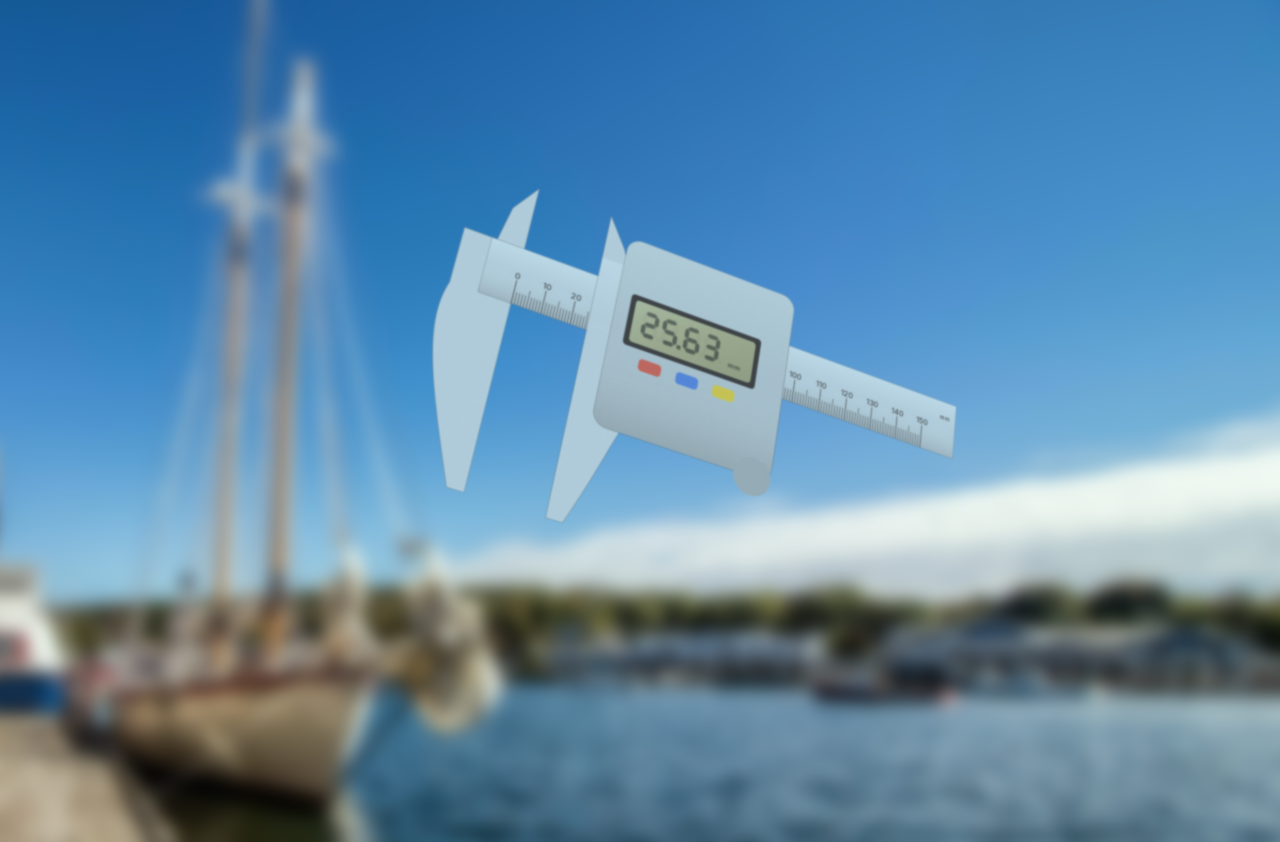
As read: 25.63 mm
